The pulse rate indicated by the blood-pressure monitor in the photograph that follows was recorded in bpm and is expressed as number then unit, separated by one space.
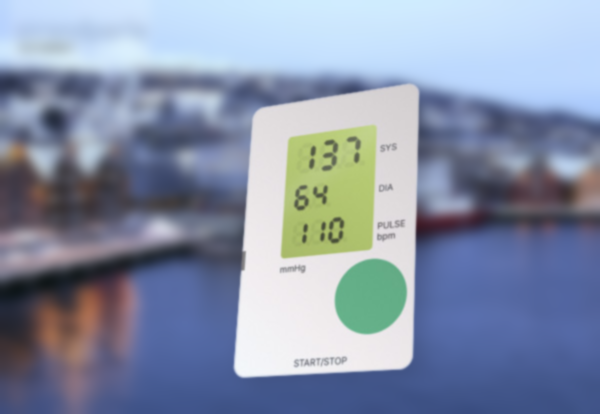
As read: 110 bpm
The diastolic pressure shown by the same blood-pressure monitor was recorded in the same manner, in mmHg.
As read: 64 mmHg
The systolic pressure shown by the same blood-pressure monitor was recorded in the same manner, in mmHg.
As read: 137 mmHg
